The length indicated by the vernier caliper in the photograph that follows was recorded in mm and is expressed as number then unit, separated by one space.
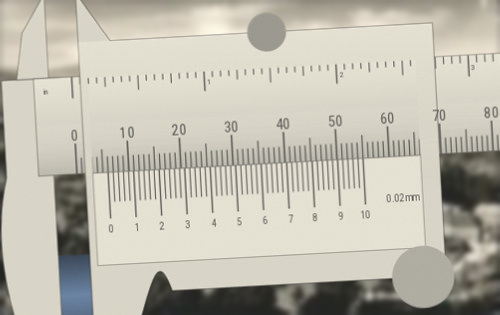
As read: 6.0 mm
